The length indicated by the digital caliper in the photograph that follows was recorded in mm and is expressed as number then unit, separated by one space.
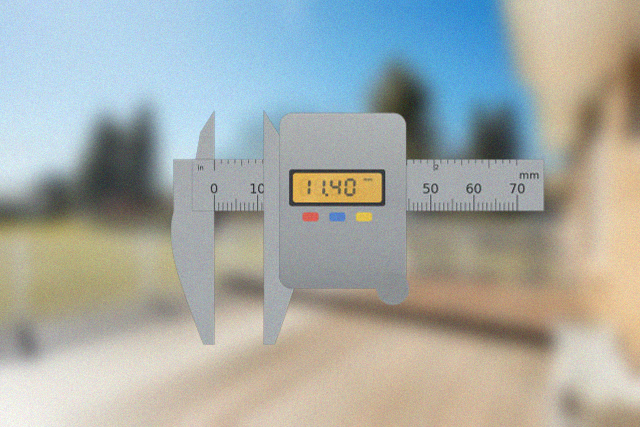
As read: 11.40 mm
